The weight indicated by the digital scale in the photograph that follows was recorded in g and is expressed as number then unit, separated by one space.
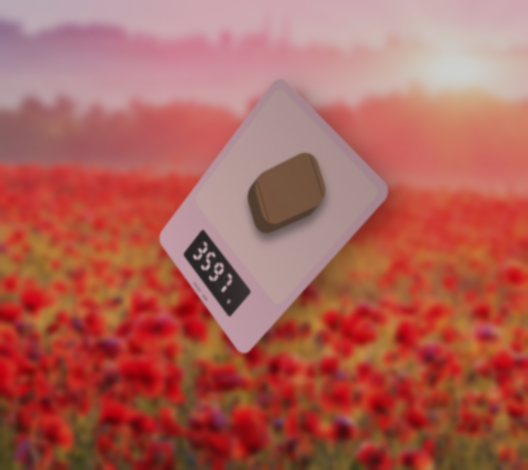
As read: 3597 g
